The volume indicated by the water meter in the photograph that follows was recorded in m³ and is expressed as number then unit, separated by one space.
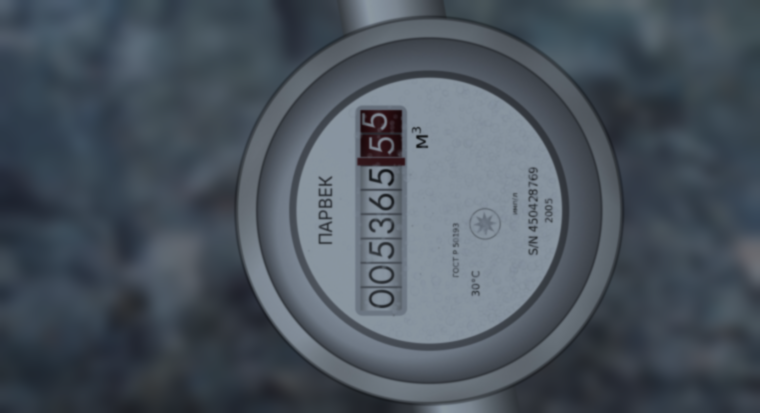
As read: 5365.55 m³
